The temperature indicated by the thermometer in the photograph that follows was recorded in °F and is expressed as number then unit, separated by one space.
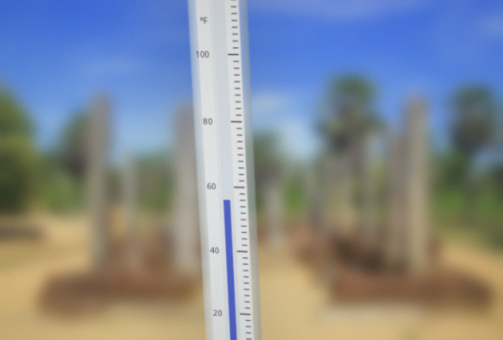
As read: 56 °F
